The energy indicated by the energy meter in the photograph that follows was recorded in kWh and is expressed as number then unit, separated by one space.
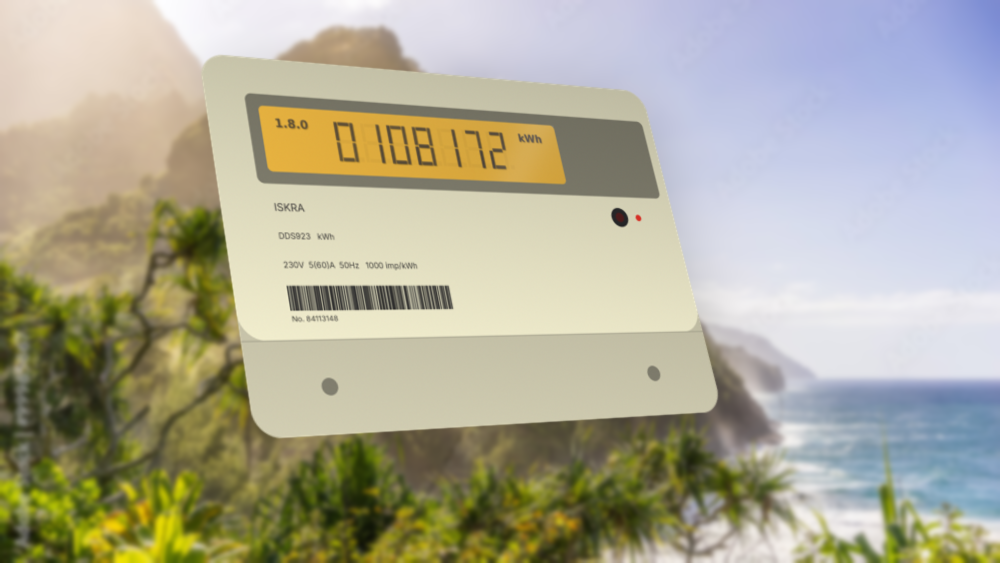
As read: 108172 kWh
